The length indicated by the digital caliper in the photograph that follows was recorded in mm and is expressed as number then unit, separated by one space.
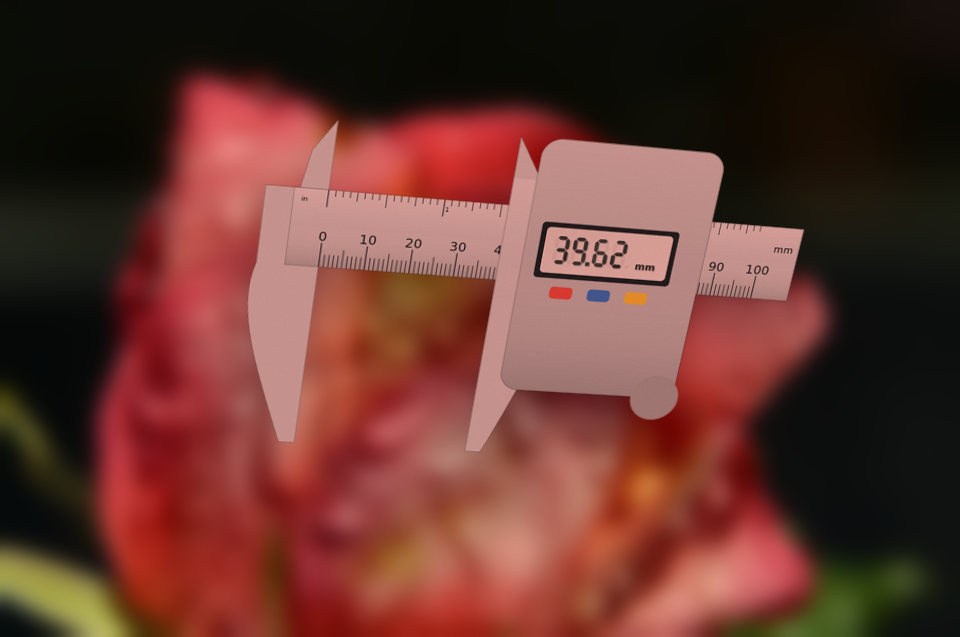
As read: 39.62 mm
